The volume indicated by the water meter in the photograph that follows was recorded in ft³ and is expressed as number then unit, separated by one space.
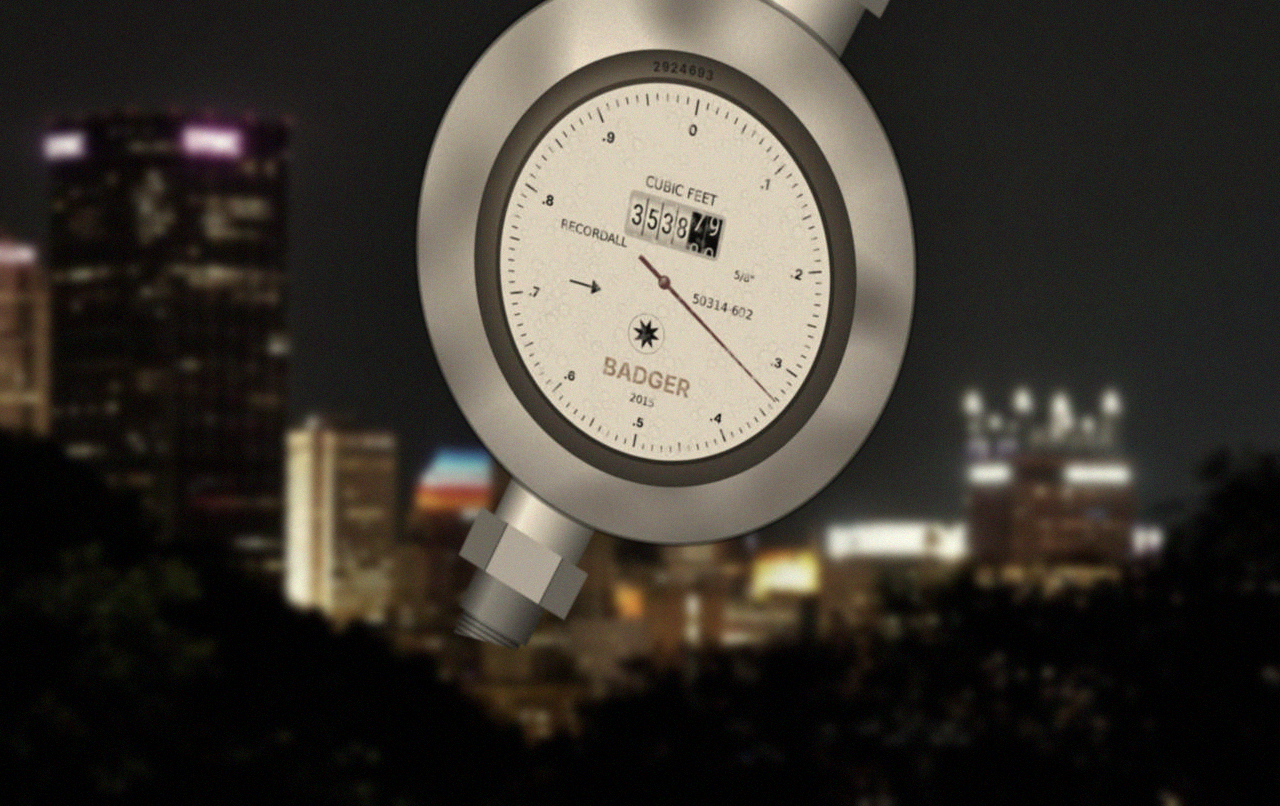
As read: 353879.33 ft³
